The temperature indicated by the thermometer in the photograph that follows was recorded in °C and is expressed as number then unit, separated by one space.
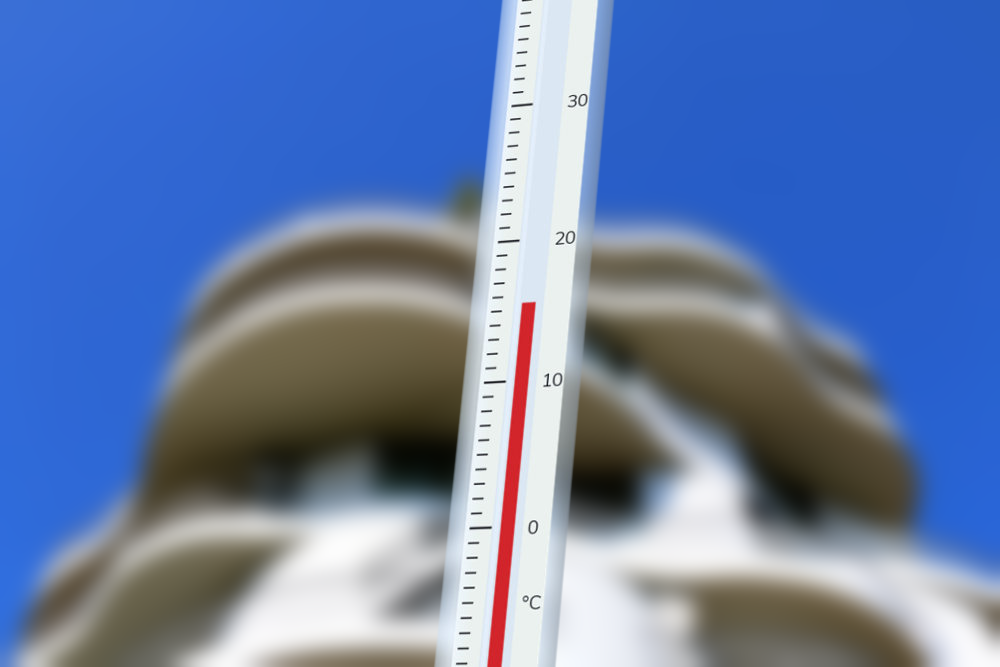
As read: 15.5 °C
